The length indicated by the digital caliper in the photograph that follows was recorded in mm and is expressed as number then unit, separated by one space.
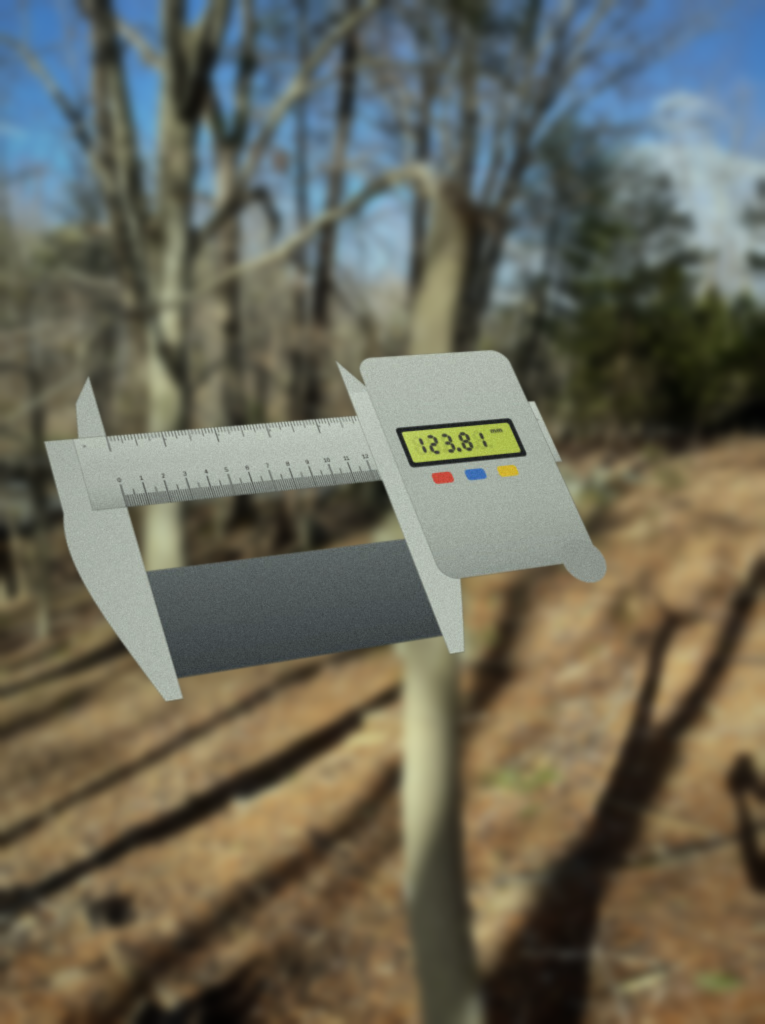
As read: 123.81 mm
